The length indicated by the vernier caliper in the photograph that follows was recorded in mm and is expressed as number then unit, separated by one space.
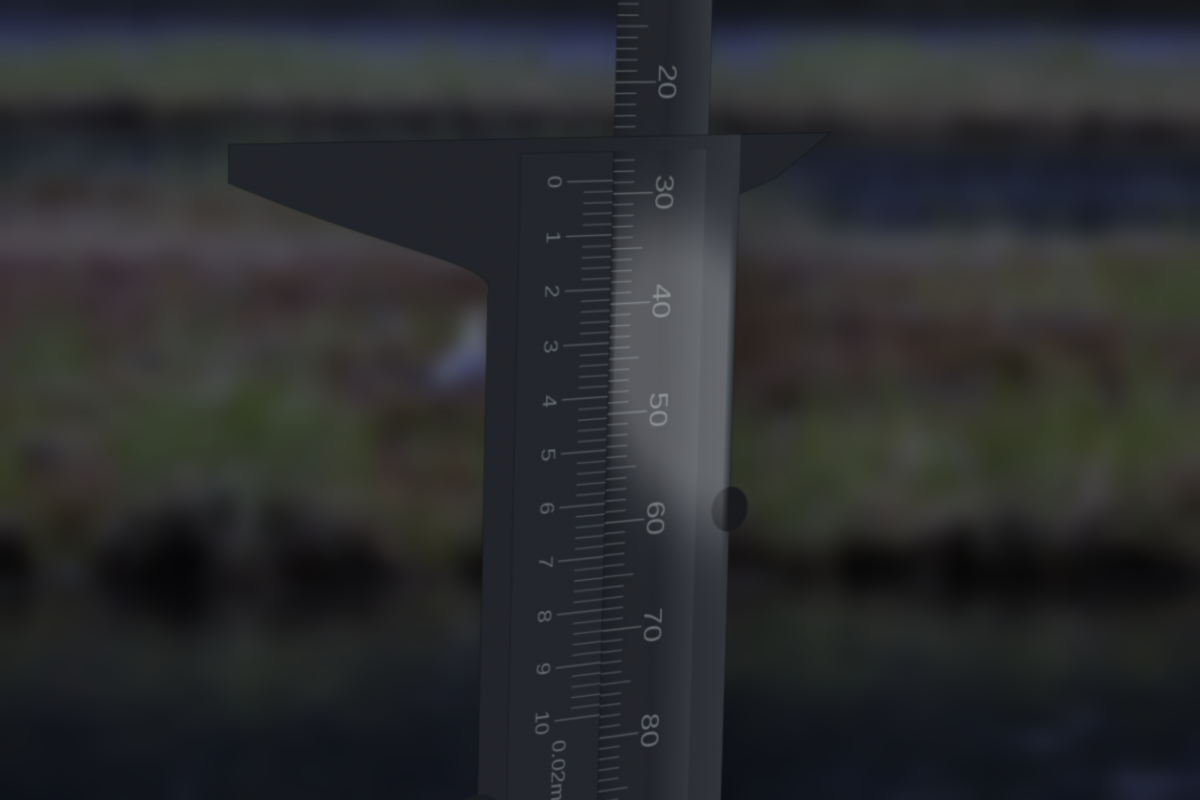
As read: 28.8 mm
